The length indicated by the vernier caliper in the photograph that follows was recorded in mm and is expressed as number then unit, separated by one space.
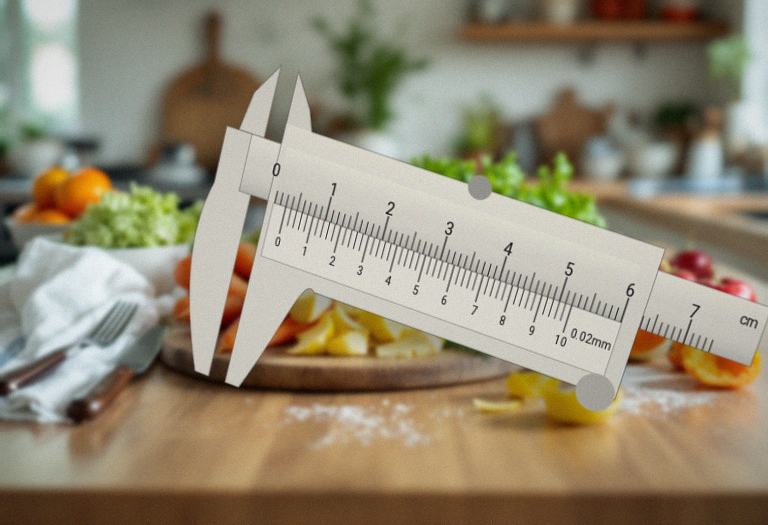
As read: 3.0 mm
